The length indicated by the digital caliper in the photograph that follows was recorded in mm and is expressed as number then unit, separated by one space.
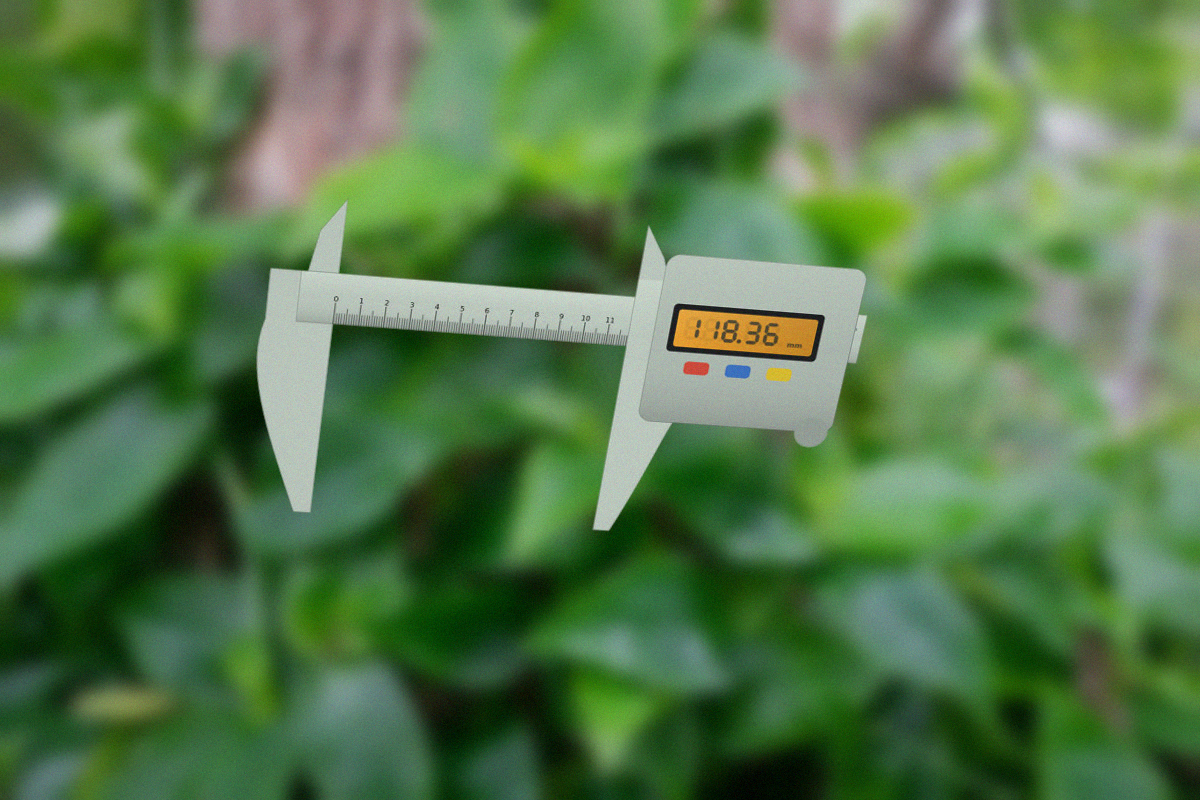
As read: 118.36 mm
